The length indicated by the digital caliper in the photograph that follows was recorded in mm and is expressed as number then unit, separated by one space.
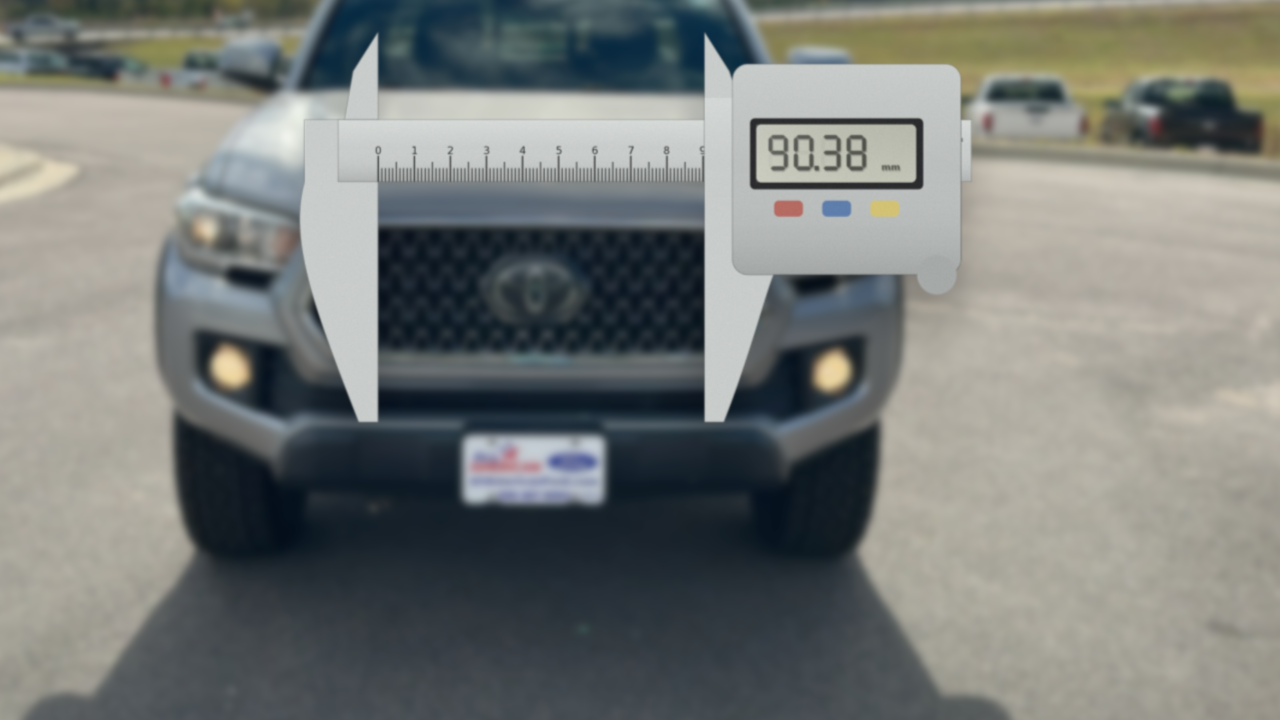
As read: 90.38 mm
